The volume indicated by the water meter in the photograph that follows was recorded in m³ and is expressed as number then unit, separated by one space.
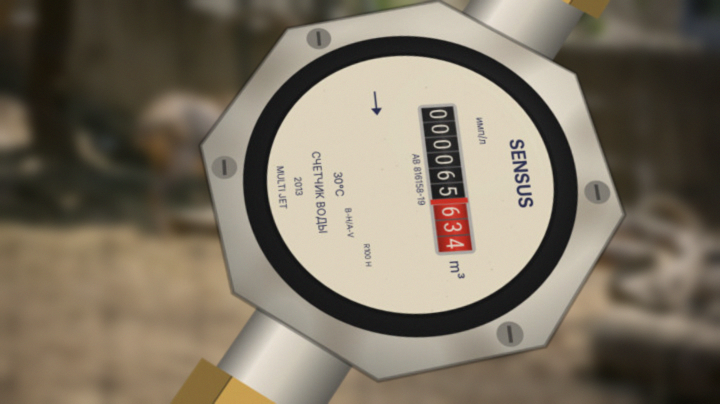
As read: 65.634 m³
